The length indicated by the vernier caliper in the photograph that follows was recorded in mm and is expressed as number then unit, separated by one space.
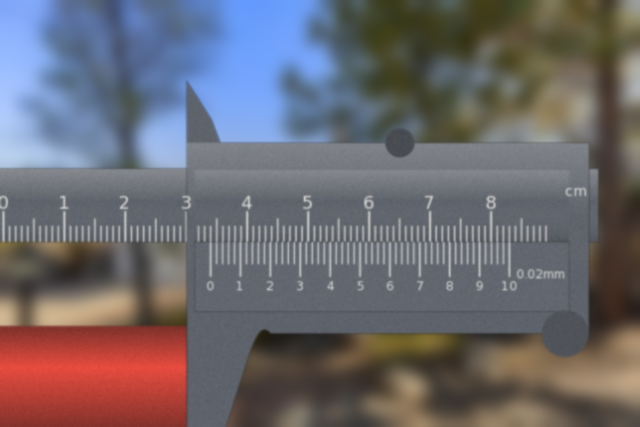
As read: 34.0 mm
